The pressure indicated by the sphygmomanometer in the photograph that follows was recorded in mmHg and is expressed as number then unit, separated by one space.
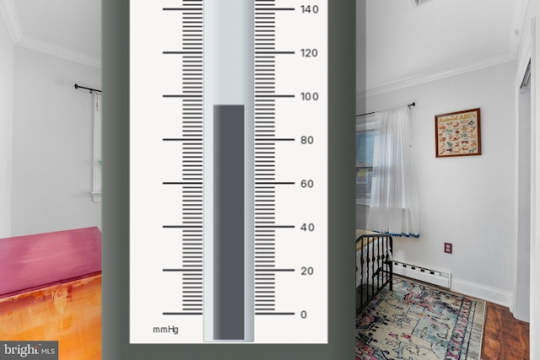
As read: 96 mmHg
